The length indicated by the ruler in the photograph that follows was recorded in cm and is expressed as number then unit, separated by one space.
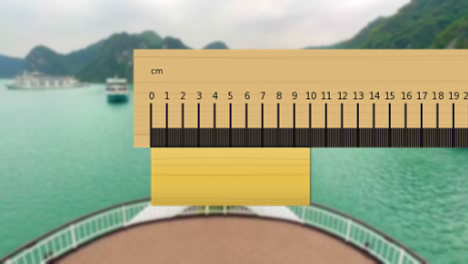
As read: 10 cm
